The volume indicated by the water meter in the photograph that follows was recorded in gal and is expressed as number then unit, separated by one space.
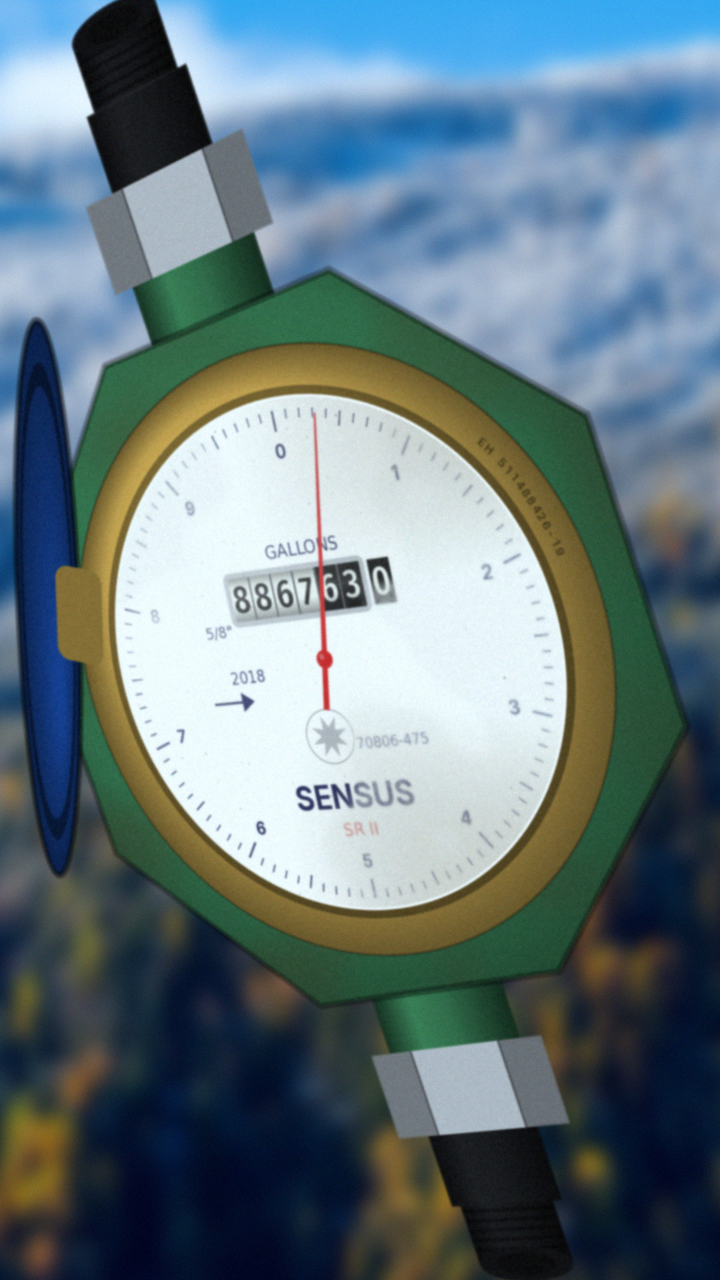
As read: 8867630.3 gal
